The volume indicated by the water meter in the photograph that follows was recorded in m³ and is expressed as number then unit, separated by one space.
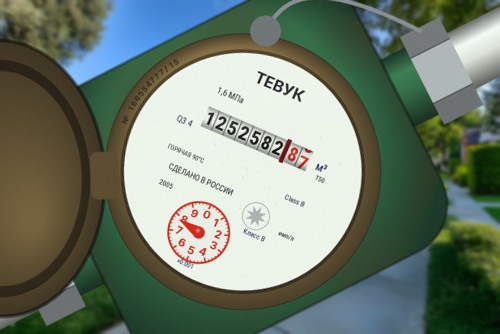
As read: 1252582.867 m³
